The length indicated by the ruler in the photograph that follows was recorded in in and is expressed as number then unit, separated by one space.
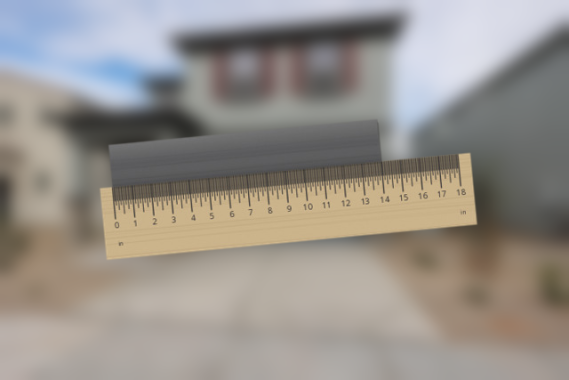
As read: 14 in
